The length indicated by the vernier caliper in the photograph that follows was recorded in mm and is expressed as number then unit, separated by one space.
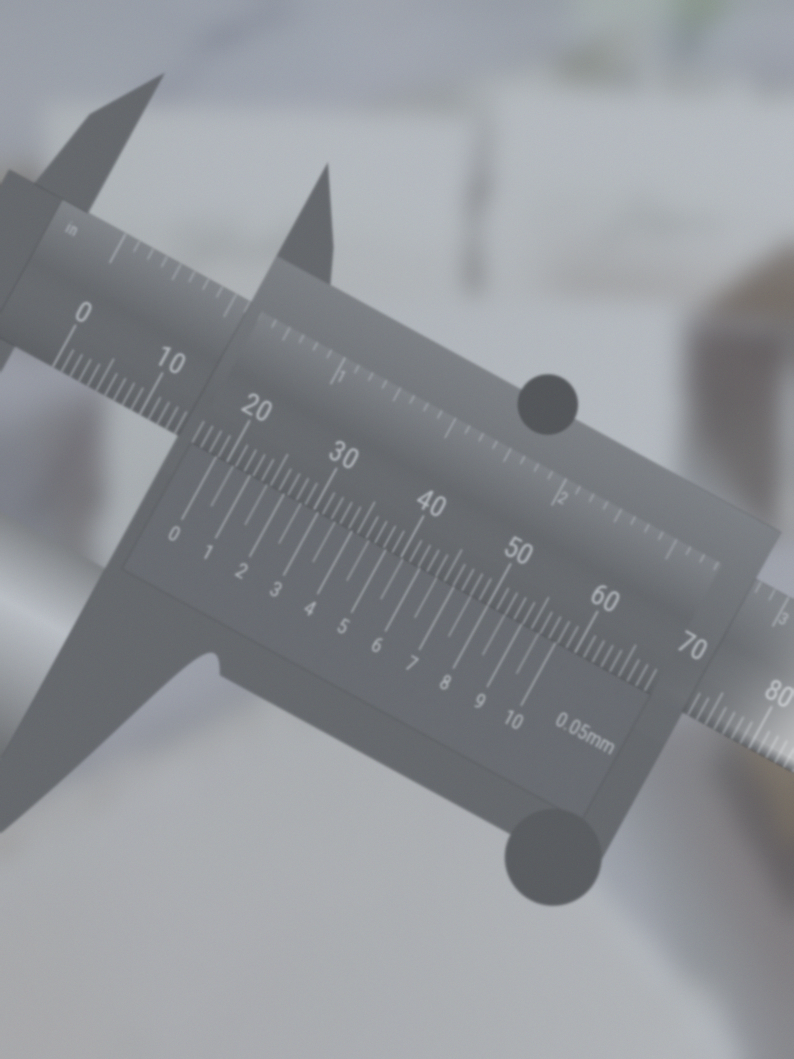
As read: 18.8 mm
